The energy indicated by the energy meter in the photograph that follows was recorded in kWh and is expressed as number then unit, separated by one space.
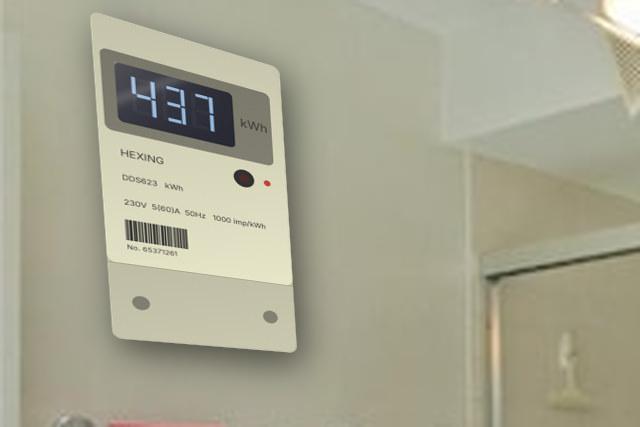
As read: 437 kWh
